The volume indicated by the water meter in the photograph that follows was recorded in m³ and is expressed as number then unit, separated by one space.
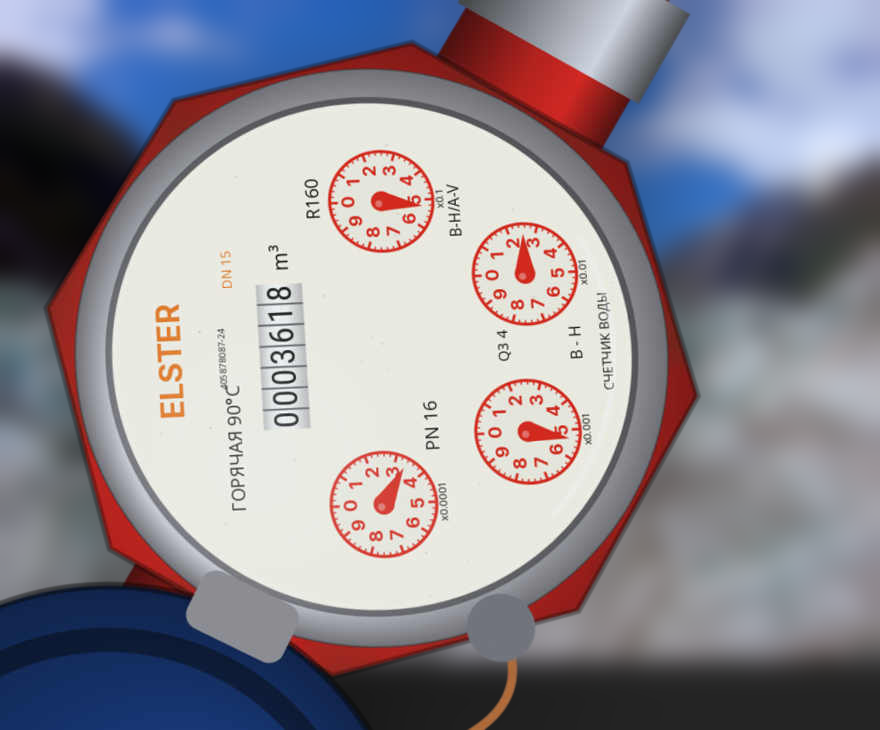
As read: 3618.5253 m³
